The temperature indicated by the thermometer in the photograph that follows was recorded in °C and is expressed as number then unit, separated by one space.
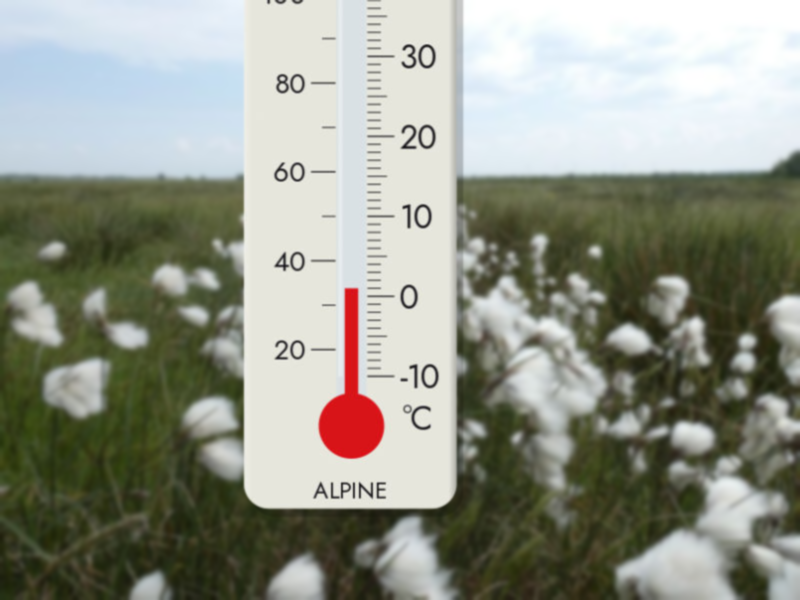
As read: 1 °C
